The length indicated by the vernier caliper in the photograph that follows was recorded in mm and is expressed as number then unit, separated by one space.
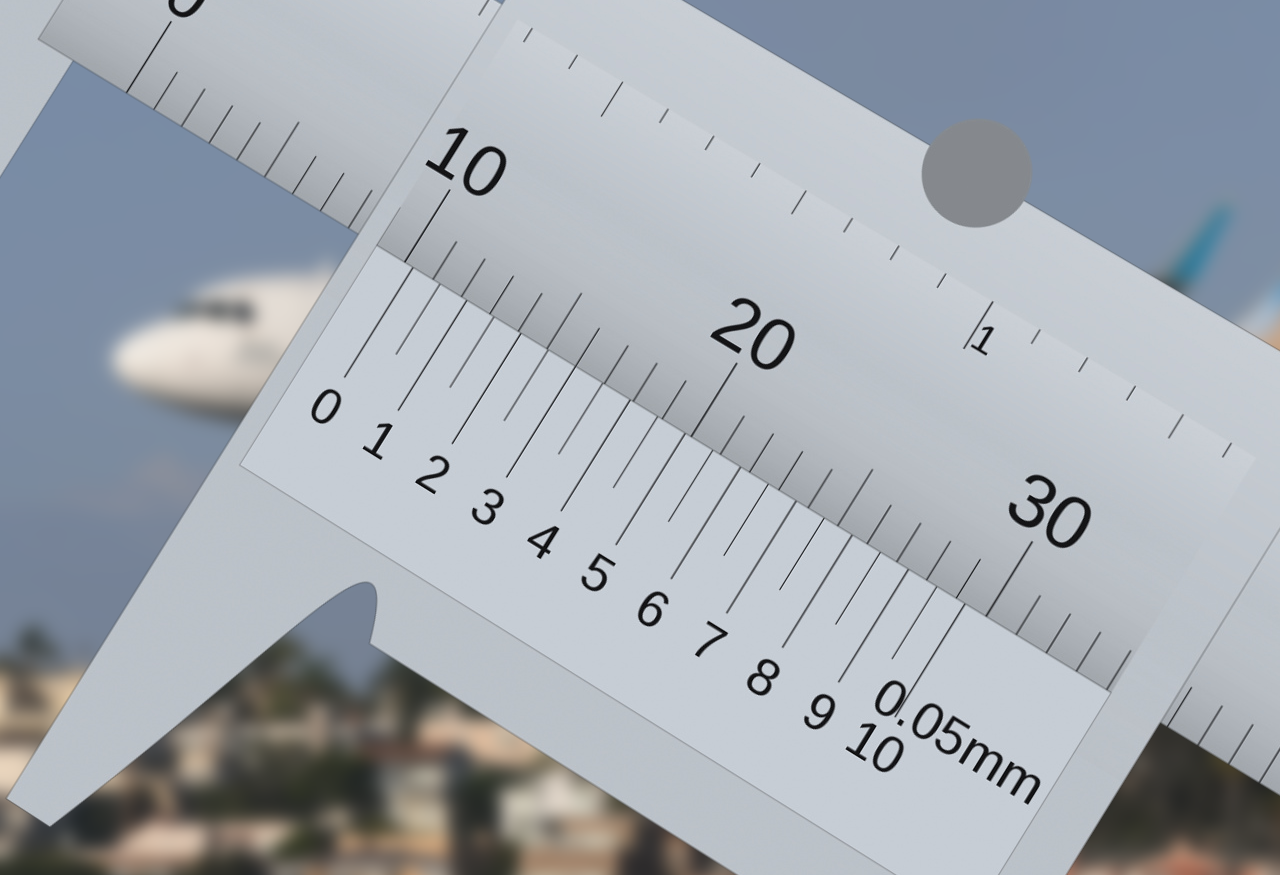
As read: 10.30 mm
